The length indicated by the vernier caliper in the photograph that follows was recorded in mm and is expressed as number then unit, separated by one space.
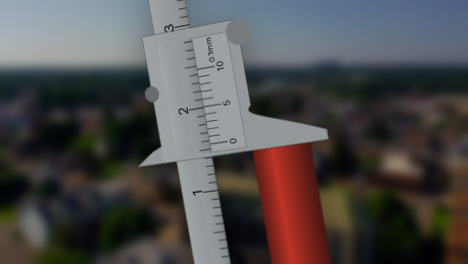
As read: 15.6 mm
